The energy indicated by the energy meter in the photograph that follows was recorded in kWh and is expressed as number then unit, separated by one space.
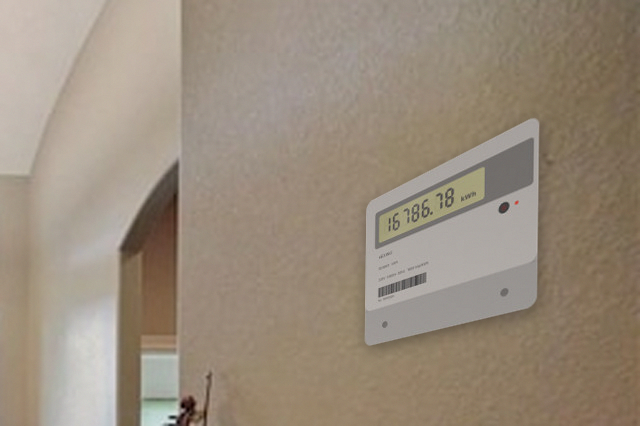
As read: 16786.78 kWh
